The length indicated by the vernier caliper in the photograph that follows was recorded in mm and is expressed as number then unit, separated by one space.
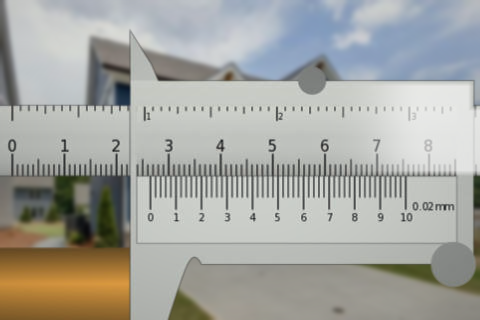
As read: 26.5 mm
